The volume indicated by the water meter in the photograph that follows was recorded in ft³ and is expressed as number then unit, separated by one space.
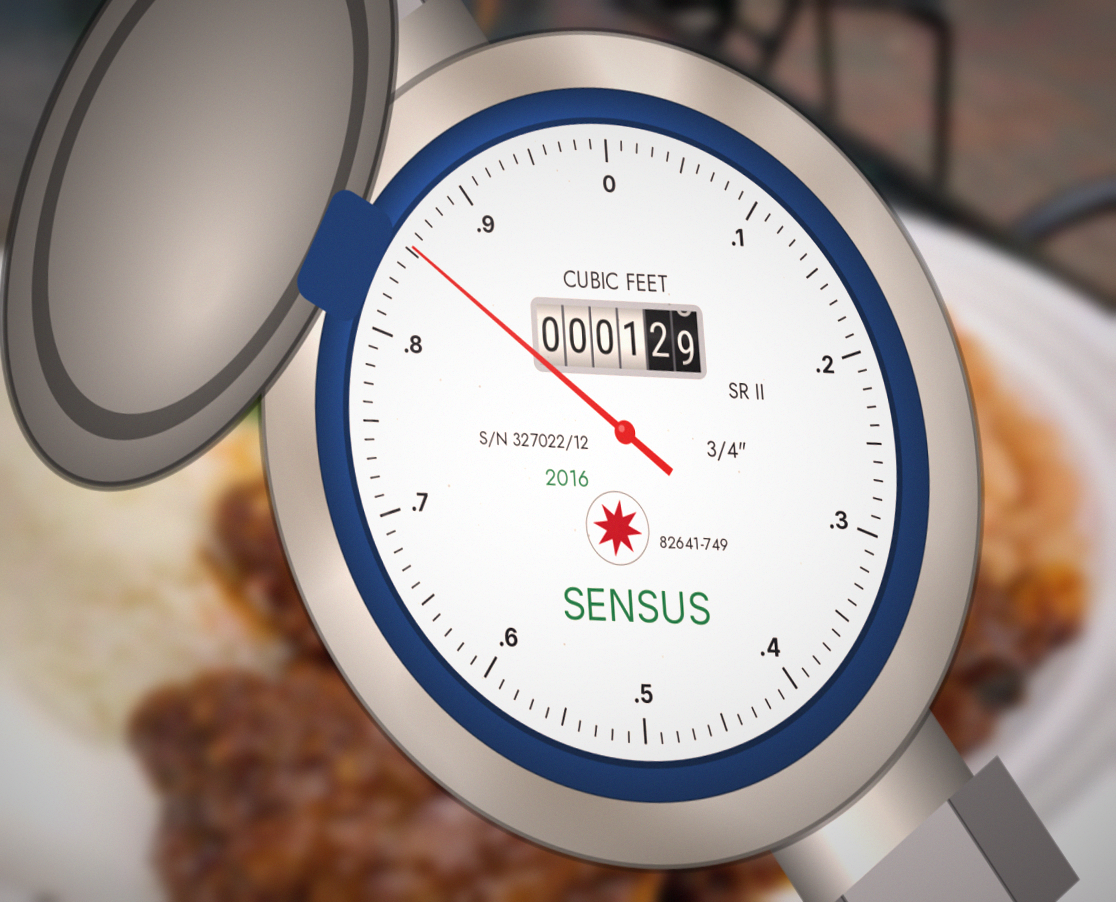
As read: 128.85 ft³
